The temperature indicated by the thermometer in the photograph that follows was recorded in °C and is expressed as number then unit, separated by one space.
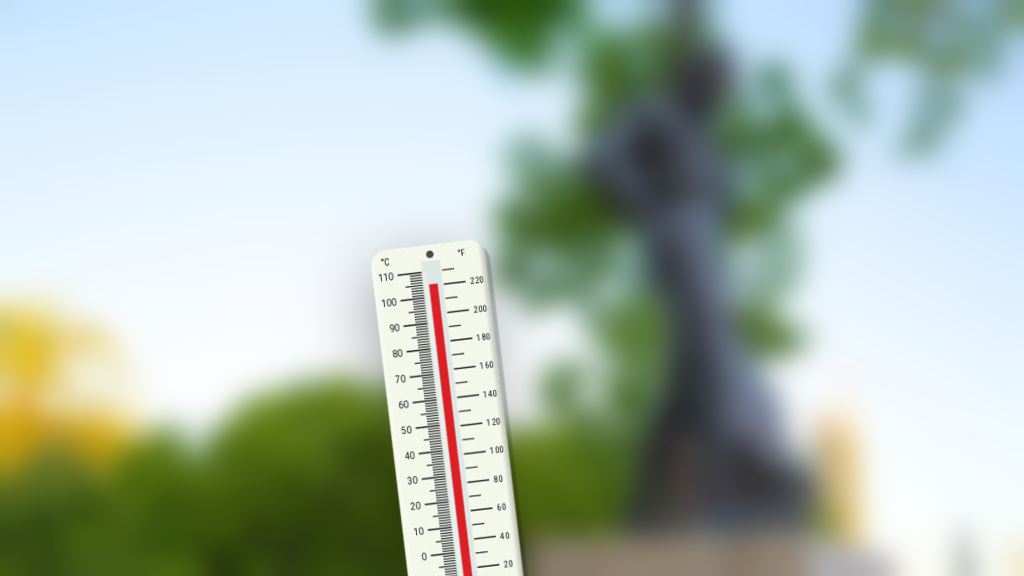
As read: 105 °C
